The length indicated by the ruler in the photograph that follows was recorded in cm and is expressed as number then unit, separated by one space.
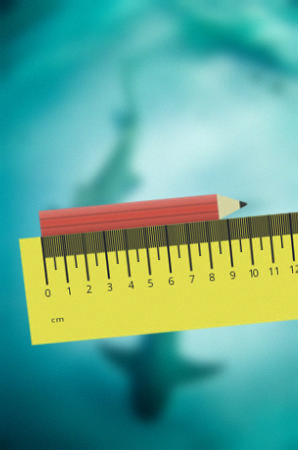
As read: 10 cm
